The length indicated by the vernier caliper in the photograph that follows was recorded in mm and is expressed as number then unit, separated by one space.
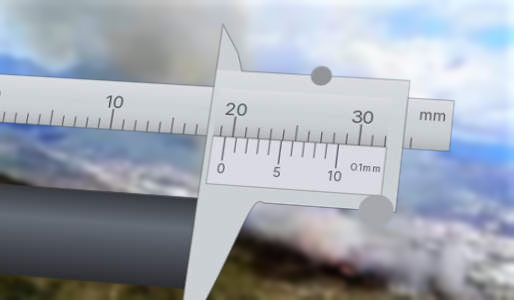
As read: 19.4 mm
